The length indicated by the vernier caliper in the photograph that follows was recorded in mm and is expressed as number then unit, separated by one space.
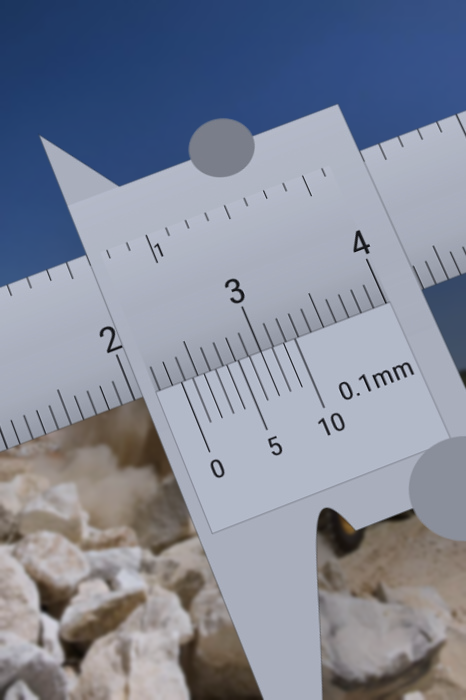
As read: 23.7 mm
